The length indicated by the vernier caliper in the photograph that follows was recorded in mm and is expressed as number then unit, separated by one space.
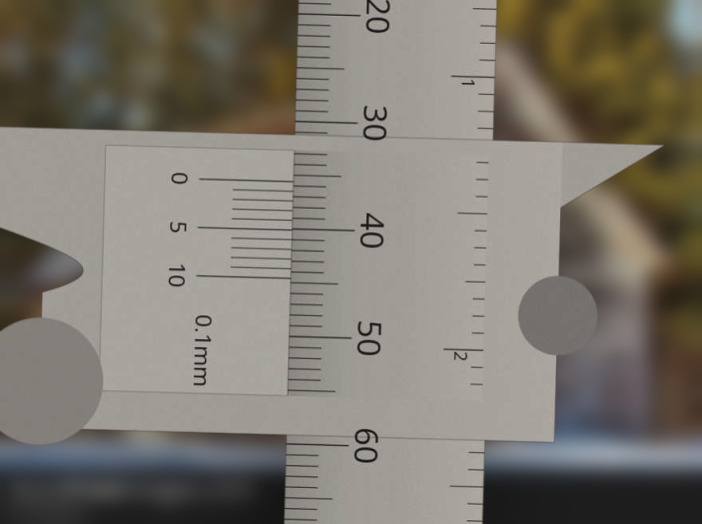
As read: 35.6 mm
